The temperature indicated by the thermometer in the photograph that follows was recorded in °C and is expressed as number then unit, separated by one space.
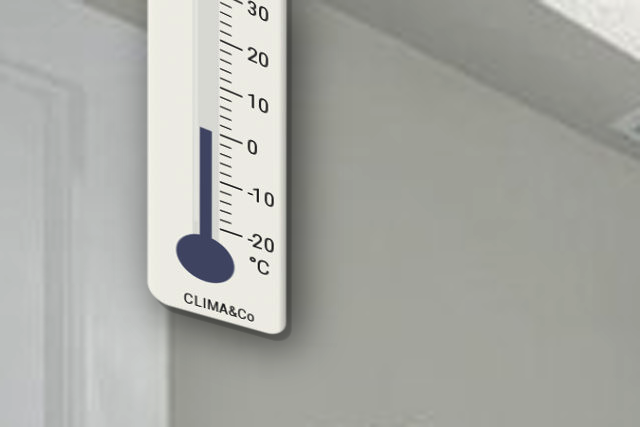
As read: 0 °C
